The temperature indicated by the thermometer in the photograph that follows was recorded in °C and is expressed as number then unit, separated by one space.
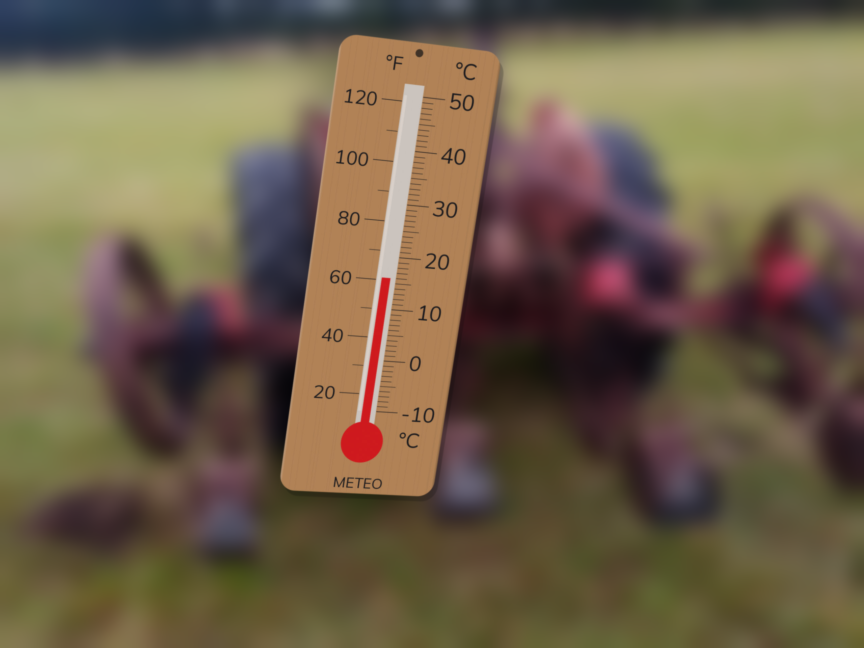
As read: 16 °C
